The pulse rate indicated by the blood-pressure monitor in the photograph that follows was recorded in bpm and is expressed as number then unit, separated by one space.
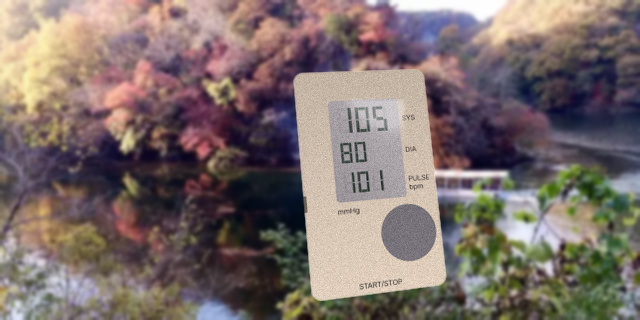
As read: 101 bpm
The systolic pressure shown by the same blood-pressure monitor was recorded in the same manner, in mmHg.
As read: 105 mmHg
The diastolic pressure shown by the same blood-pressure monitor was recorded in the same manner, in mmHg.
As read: 80 mmHg
